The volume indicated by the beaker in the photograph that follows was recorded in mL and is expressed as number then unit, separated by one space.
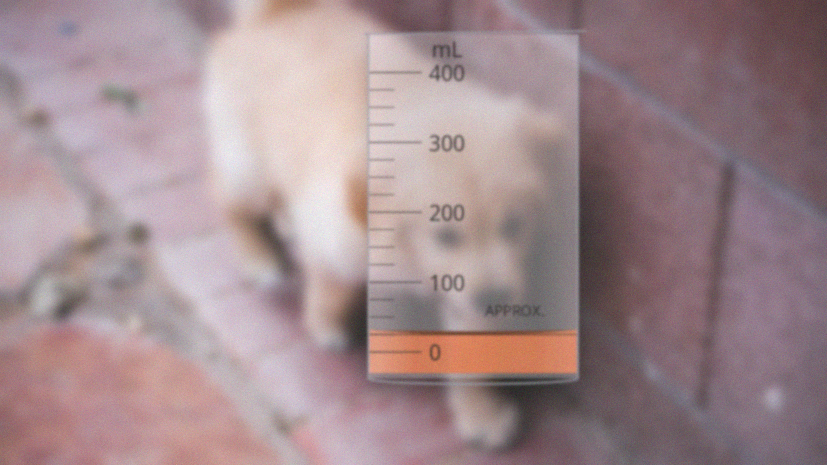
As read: 25 mL
